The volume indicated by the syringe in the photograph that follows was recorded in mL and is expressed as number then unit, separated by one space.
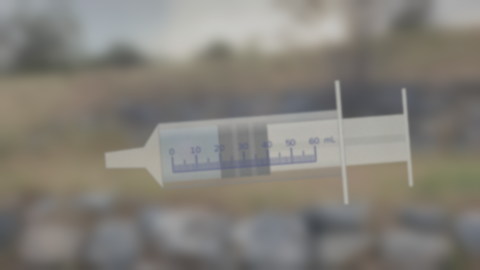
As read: 20 mL
